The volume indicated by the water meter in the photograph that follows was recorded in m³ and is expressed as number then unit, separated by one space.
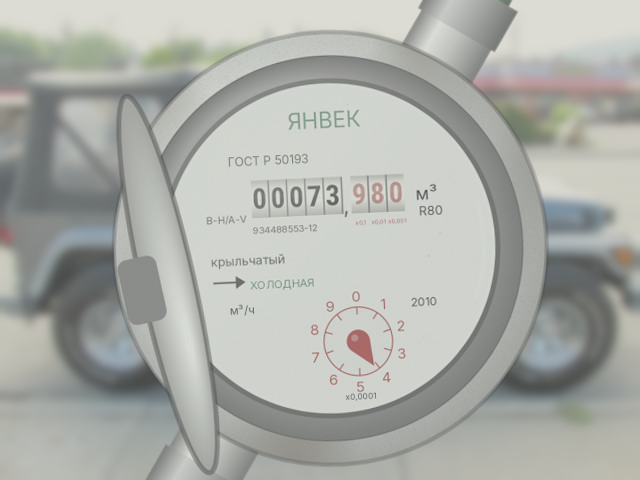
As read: 73.9804 m³
